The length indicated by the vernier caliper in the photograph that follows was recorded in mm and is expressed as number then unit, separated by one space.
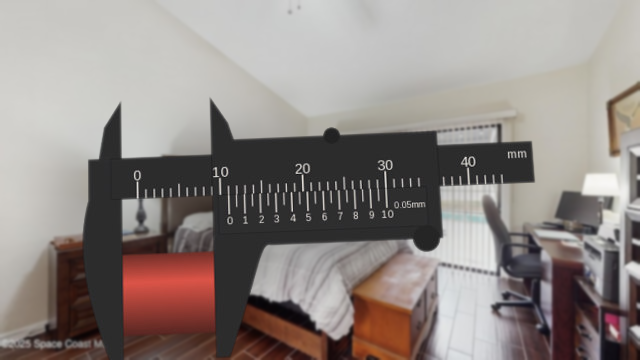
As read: 11.0 mm
